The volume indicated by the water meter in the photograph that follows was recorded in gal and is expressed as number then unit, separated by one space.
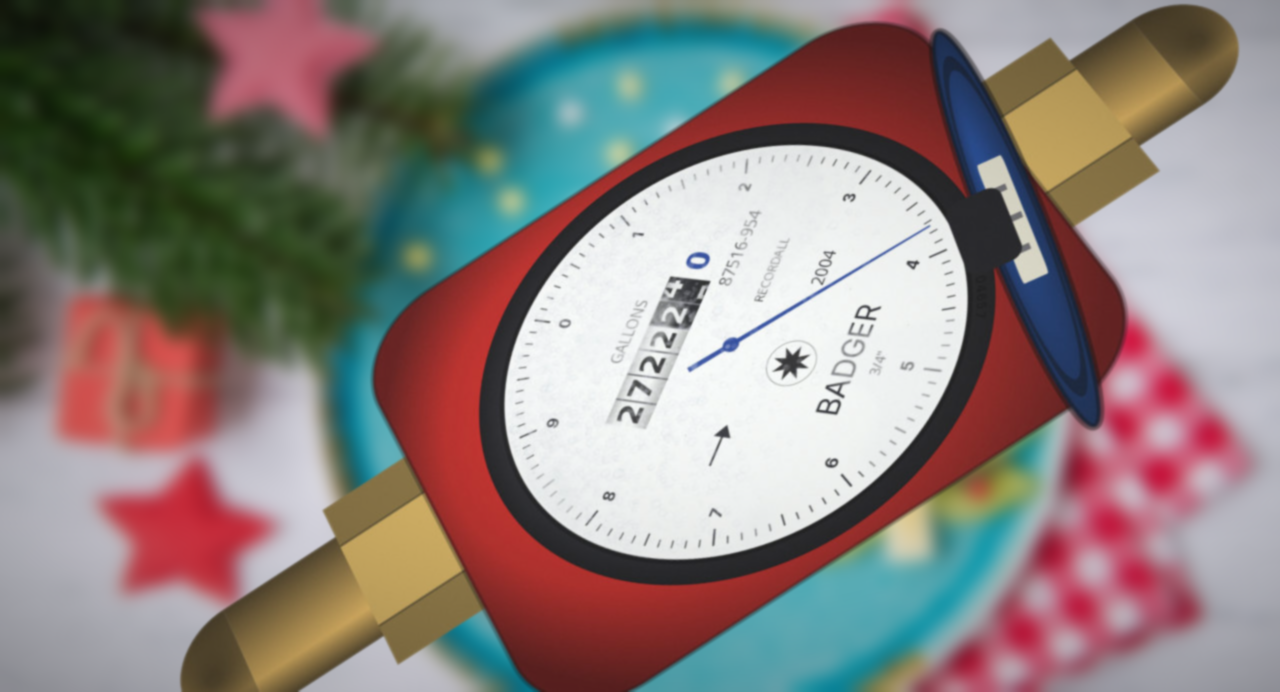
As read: 2722243.7 gal
